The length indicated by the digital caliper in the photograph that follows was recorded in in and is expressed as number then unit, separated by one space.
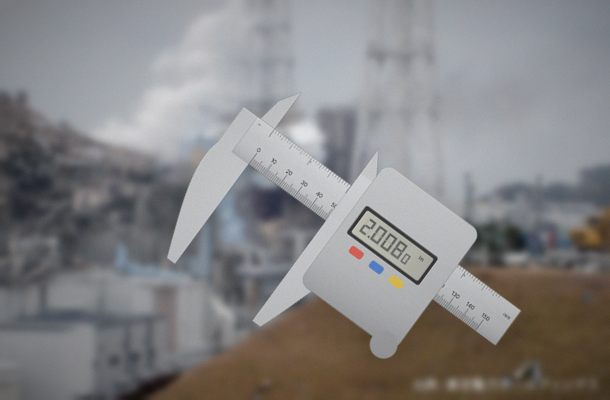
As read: 2.0080 in
